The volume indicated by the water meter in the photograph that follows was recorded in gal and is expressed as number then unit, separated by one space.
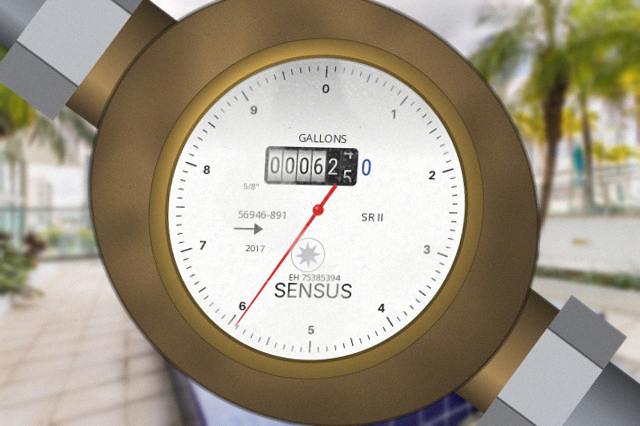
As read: 6245.9 gal
